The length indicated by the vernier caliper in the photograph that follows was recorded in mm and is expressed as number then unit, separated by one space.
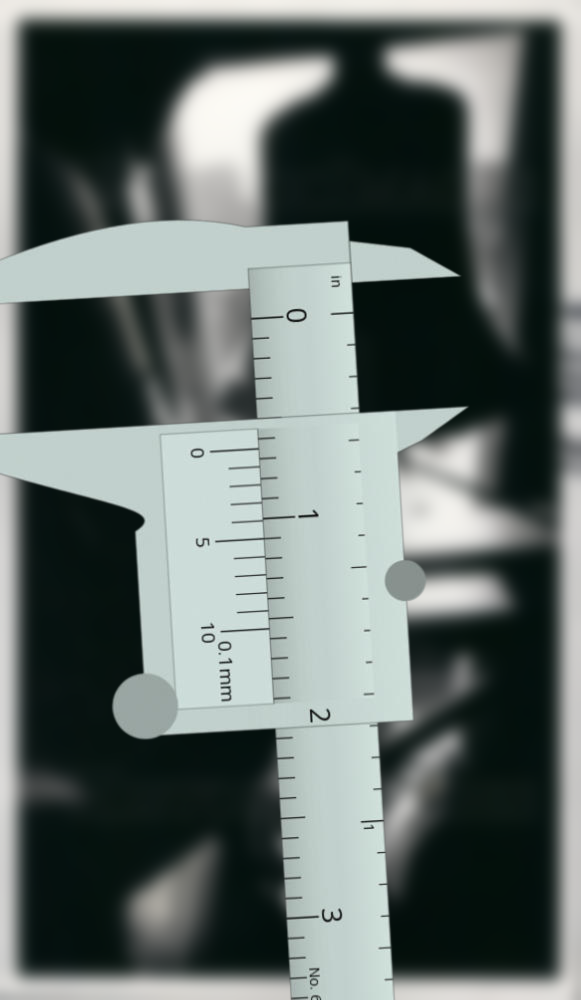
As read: 6.5 mm
